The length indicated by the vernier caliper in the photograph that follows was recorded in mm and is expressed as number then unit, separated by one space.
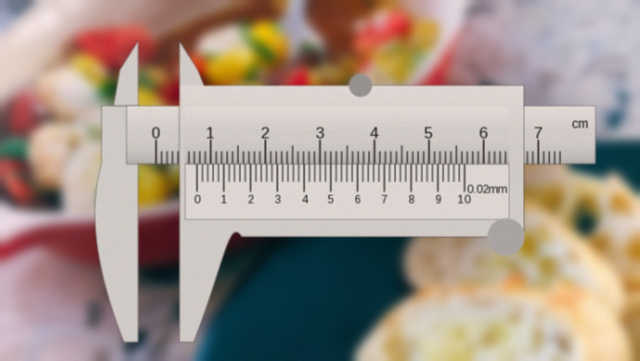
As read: 7.5 mm
